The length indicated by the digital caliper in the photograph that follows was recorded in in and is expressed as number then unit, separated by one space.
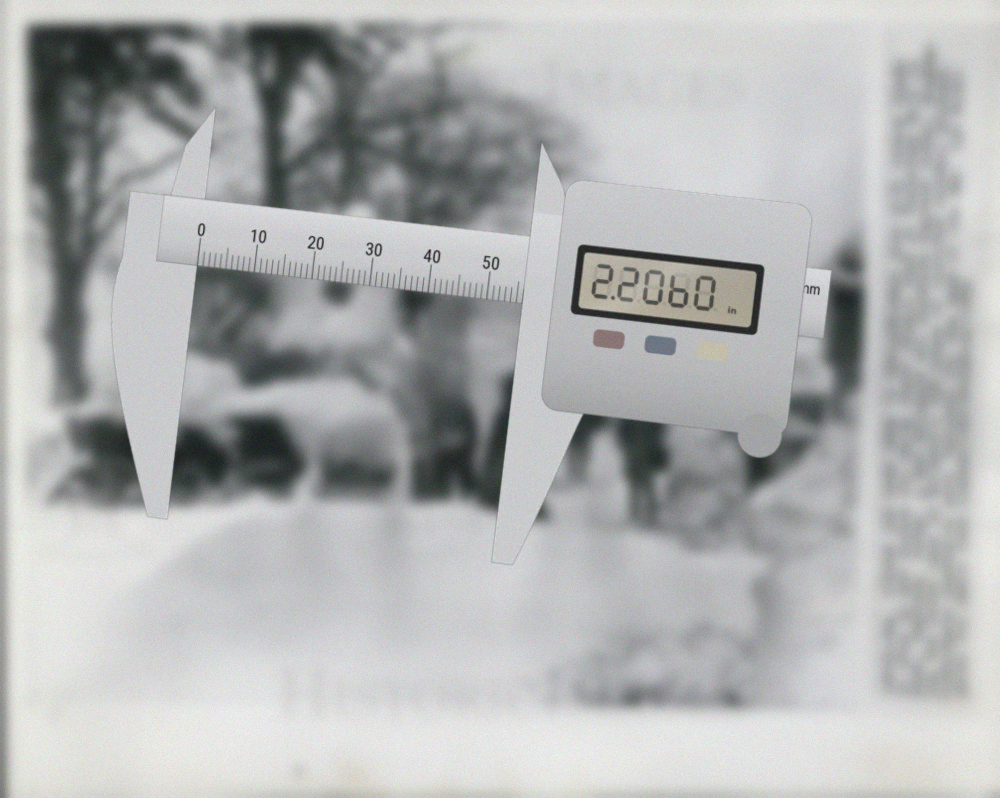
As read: 2.2060 in
